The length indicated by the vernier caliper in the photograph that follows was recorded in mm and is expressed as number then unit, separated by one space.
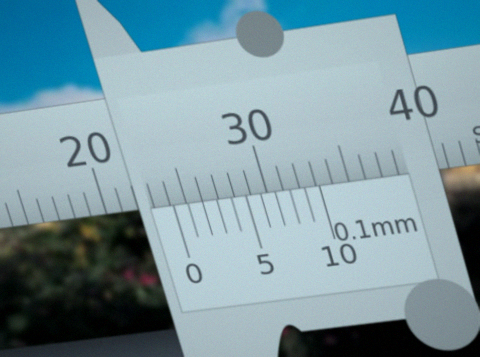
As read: 24.2 mm
